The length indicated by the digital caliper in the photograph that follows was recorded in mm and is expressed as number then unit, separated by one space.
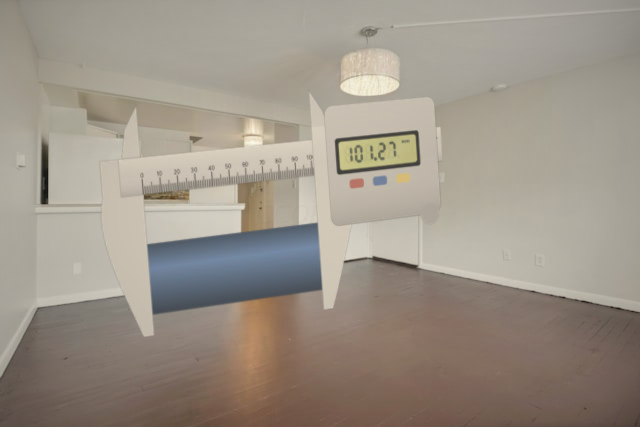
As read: 101.27 mm
